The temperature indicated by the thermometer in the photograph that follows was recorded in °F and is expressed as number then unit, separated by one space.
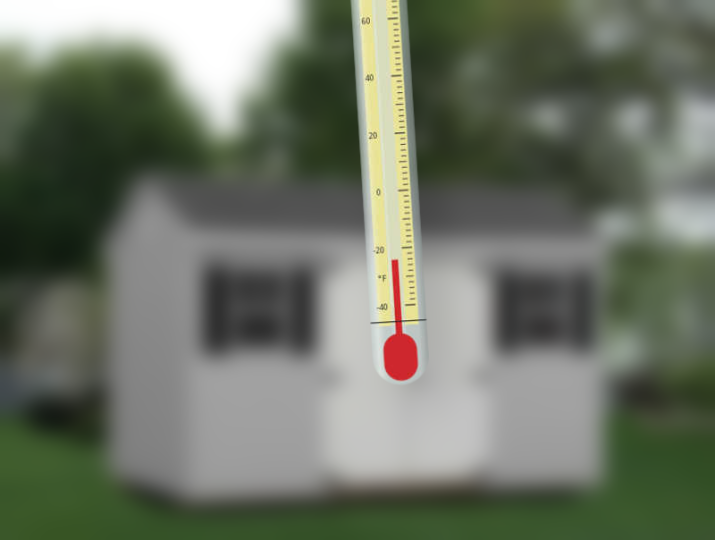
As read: -24 °F
